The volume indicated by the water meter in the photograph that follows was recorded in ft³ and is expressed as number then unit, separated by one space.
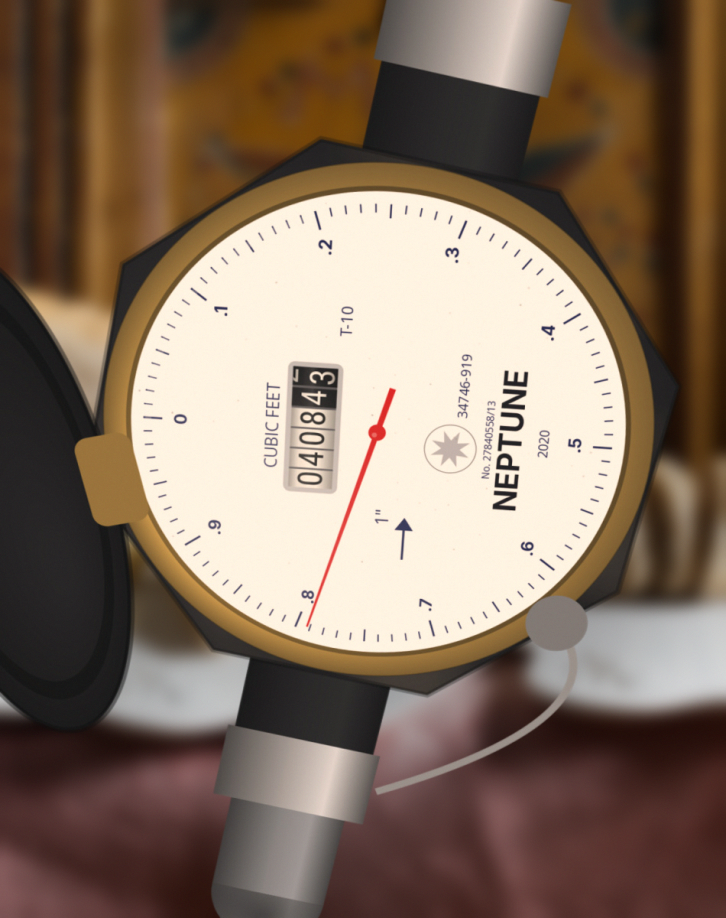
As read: 40842.79 ft³
